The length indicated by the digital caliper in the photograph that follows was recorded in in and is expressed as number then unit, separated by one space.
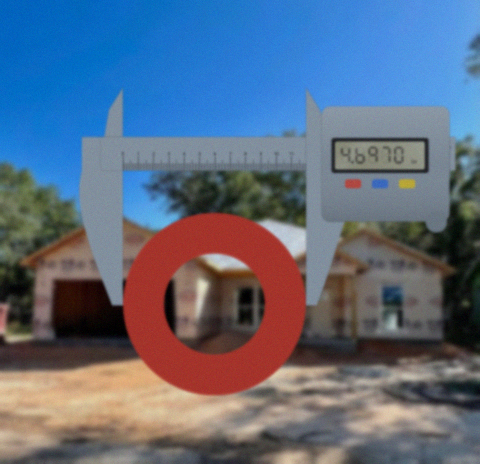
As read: 4.6970 in
